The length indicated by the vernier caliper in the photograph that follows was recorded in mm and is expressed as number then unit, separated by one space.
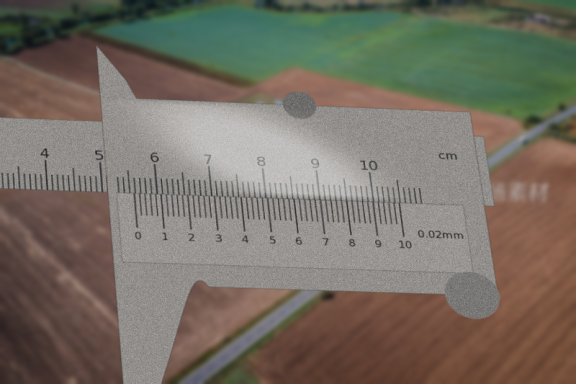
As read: 55.8 mm
